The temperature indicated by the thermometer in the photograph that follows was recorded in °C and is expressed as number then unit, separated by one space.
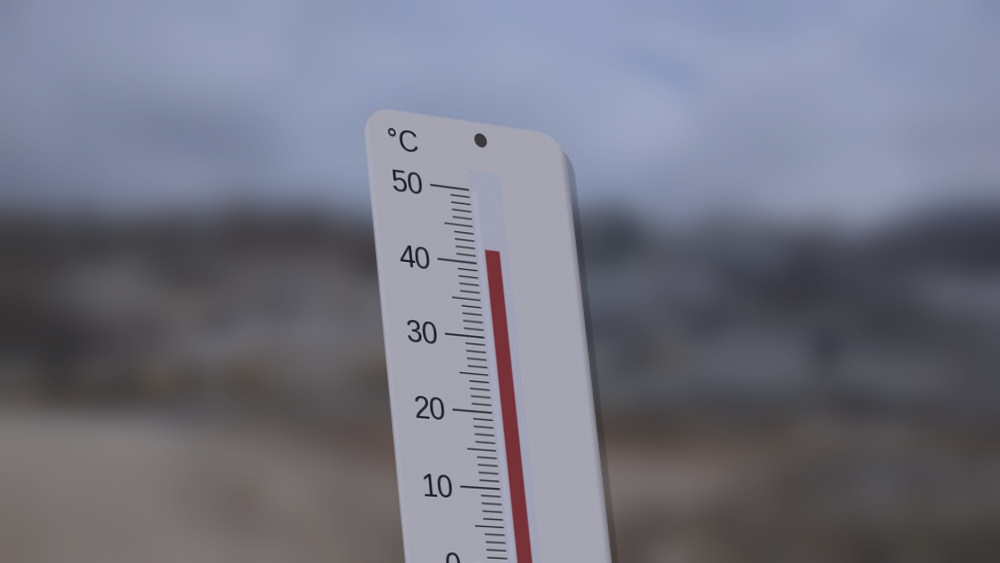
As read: 42 °C
